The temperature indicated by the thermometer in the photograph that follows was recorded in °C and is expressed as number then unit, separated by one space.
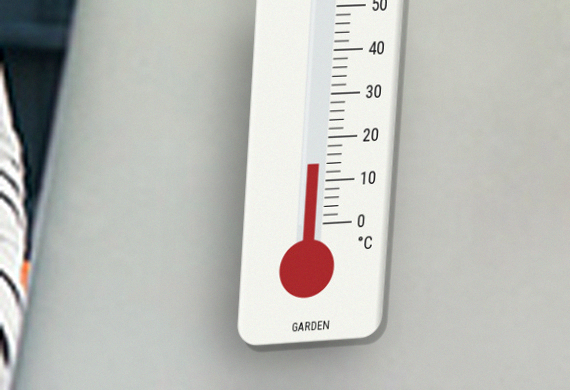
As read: 14 °C
